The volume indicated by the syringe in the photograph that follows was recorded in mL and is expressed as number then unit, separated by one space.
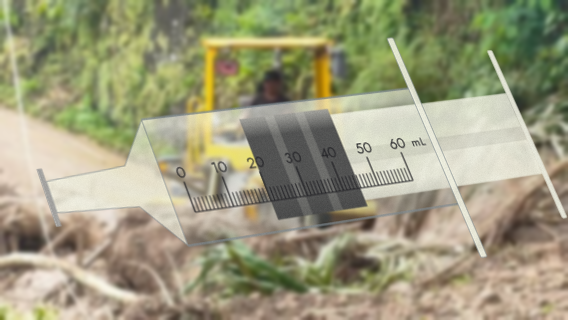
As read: 20 mL
